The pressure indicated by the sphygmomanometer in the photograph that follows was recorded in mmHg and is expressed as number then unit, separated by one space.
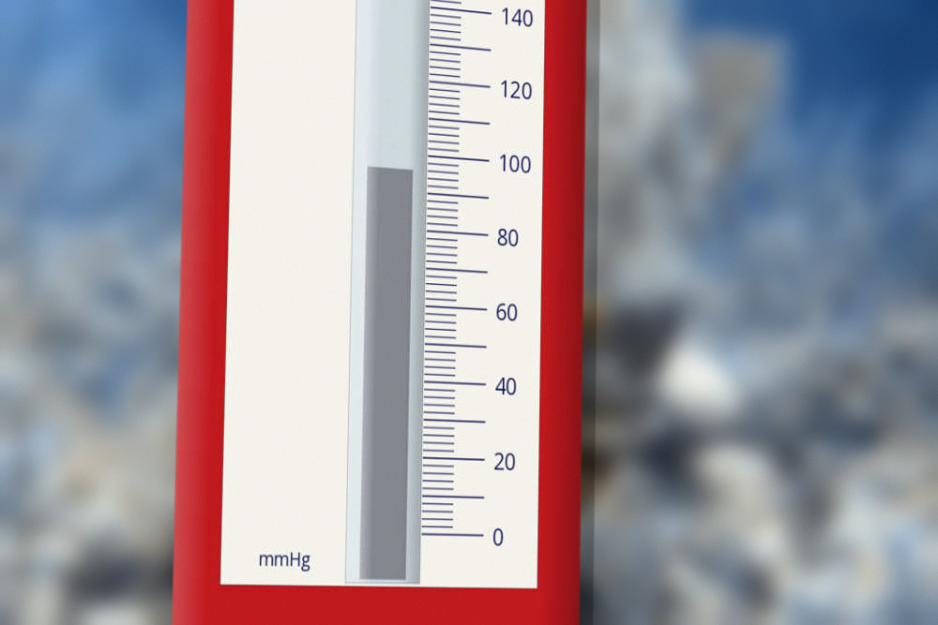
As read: 96 mmHg
